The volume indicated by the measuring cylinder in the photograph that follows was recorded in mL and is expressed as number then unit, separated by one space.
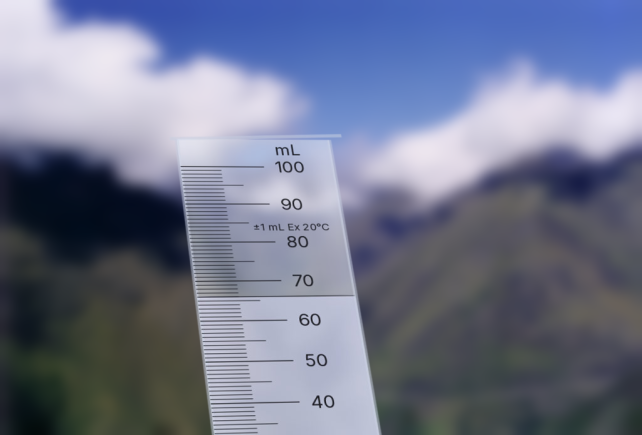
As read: 66 mL
